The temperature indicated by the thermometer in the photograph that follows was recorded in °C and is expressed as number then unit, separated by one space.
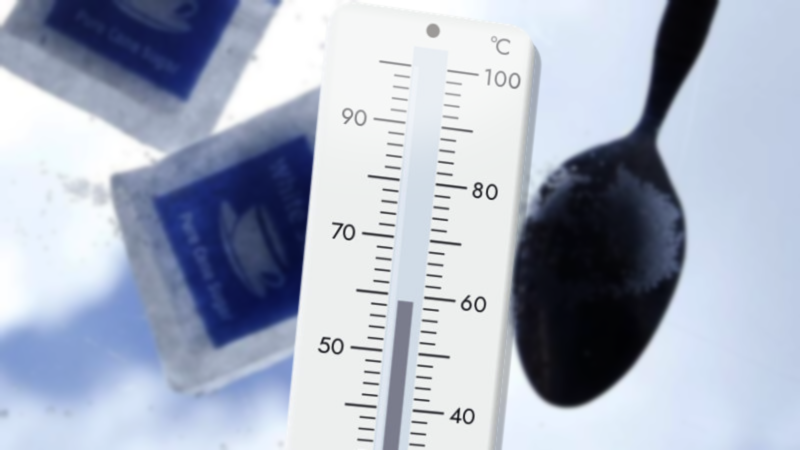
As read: 59 °C
